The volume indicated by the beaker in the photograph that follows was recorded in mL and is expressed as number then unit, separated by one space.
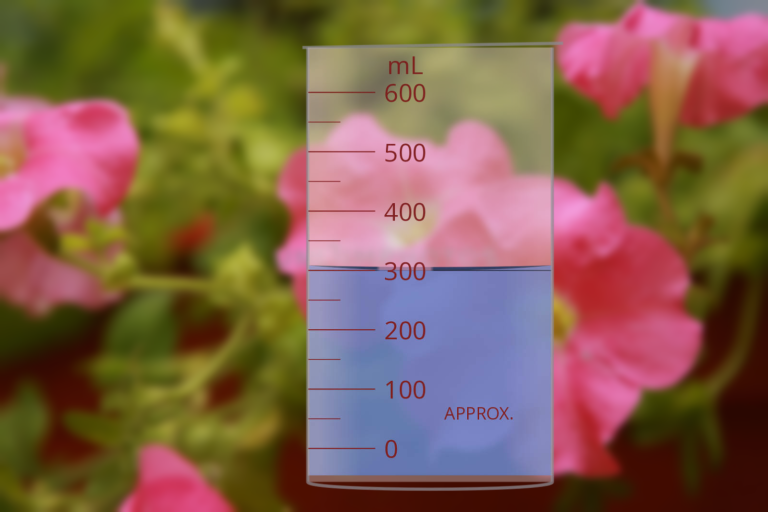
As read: 300 mL
